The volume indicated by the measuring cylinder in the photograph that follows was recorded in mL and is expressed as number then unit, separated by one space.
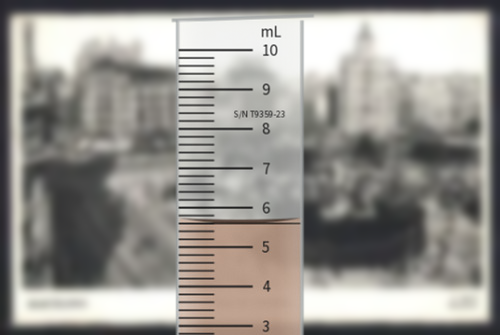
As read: 5.6 mL
